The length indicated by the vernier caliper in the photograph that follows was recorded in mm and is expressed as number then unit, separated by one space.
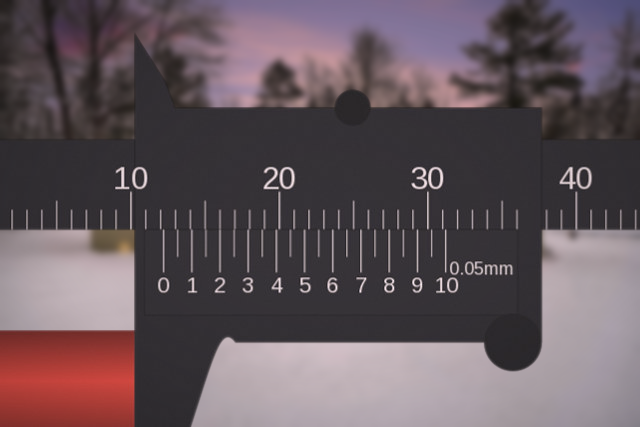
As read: 12.2 mm
